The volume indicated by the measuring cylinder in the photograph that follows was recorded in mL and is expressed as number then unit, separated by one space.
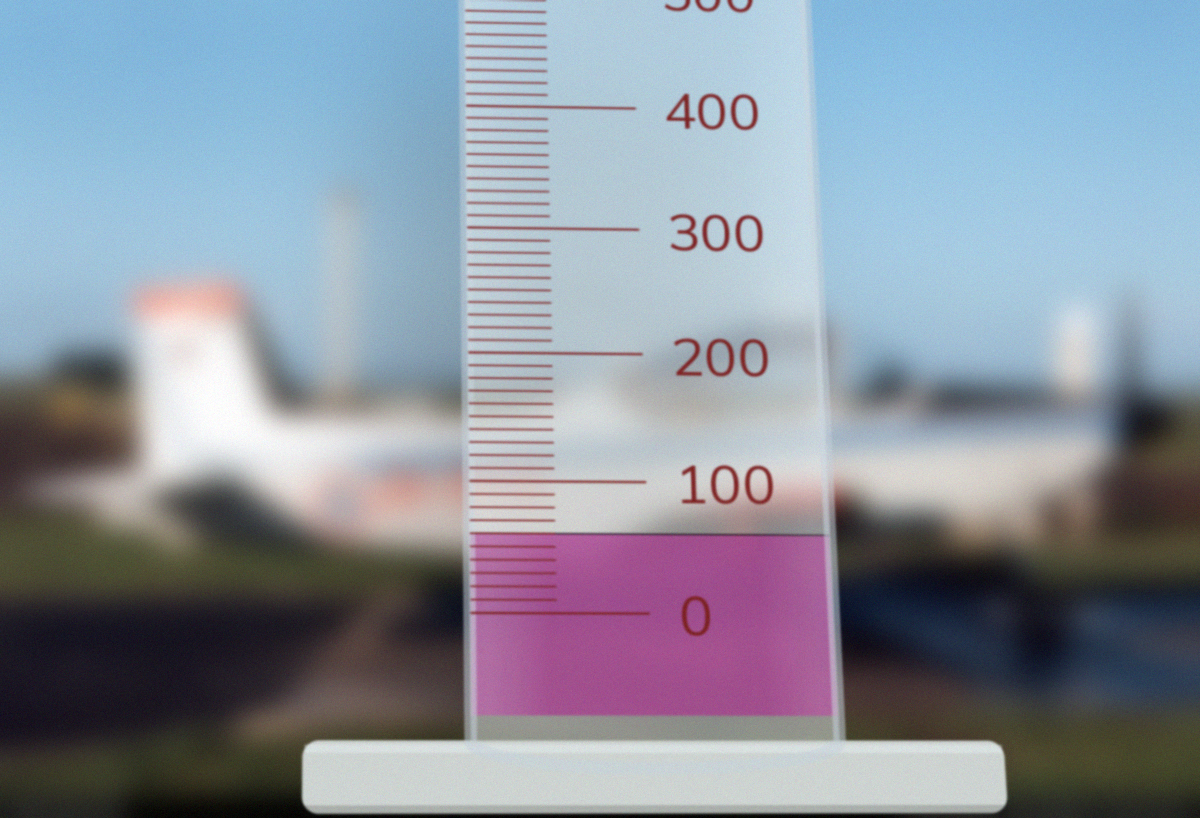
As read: 60 mL
